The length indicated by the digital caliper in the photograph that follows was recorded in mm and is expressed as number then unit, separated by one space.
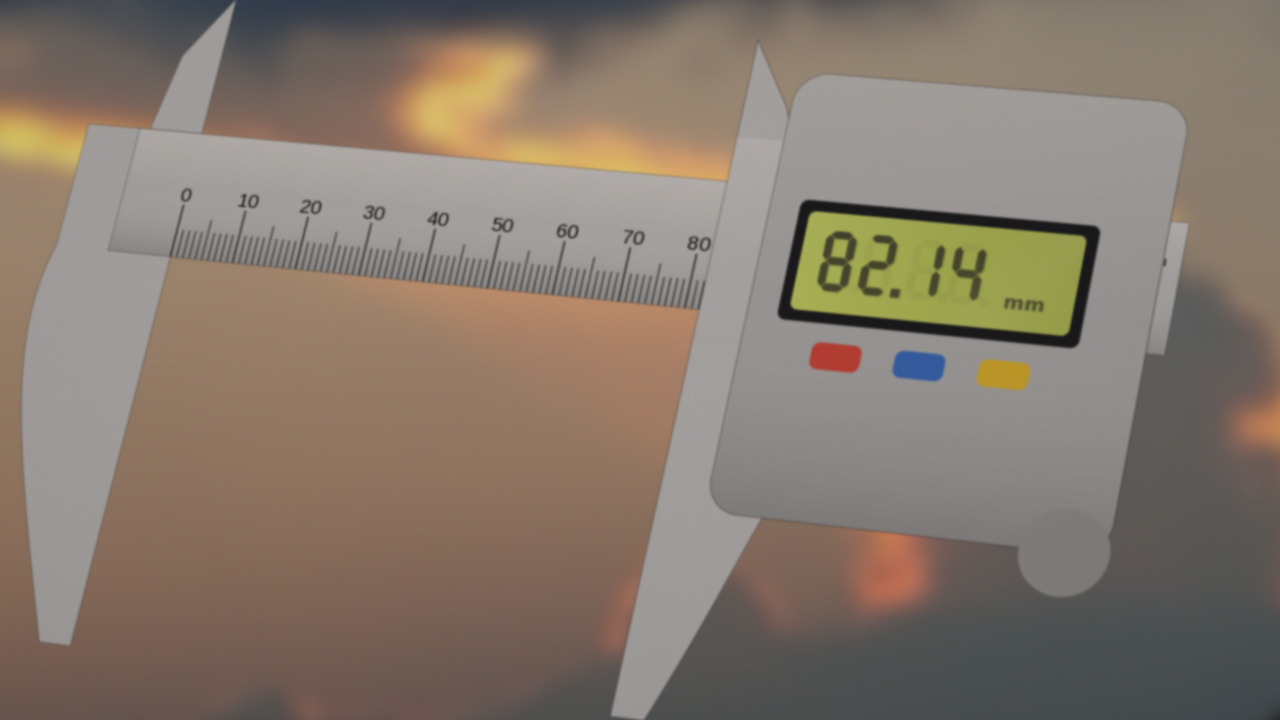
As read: 82.14 mm
